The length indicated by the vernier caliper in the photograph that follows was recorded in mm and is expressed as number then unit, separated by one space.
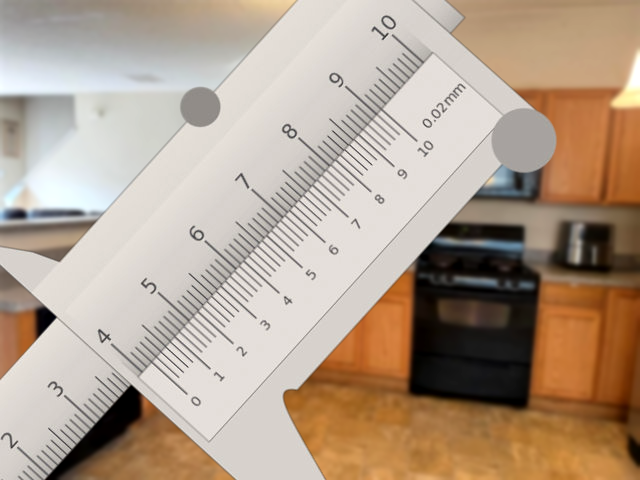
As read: 42.0 mm
